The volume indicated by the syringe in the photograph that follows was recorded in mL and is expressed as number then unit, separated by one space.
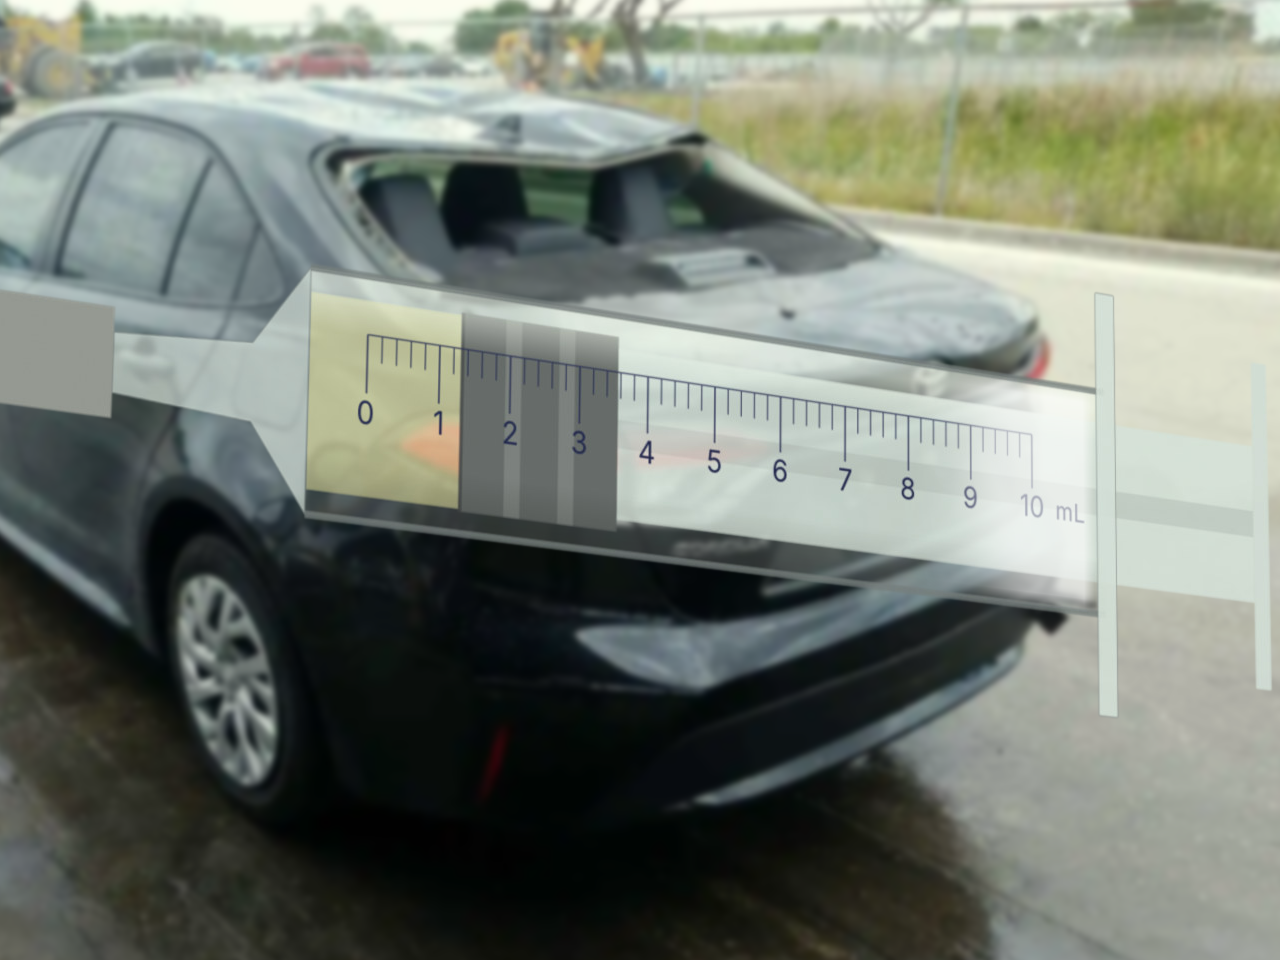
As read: 1.3 mL
